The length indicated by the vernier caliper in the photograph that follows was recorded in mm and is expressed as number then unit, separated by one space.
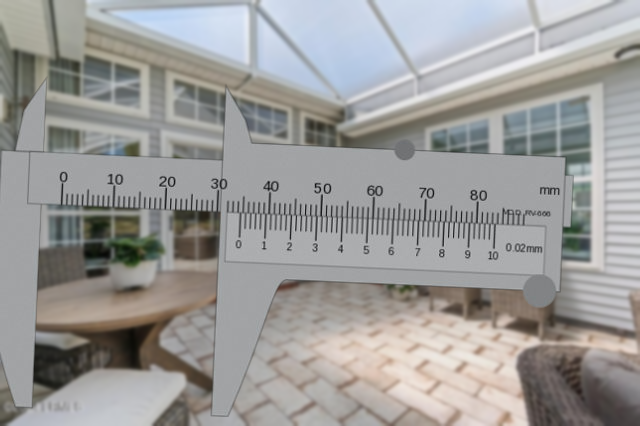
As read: 34.5 mm
